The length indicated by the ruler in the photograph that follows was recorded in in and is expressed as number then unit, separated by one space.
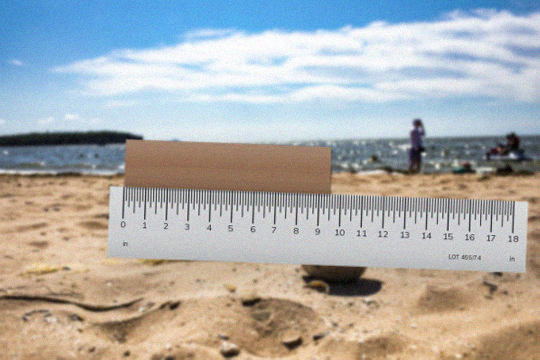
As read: 9.5 in
